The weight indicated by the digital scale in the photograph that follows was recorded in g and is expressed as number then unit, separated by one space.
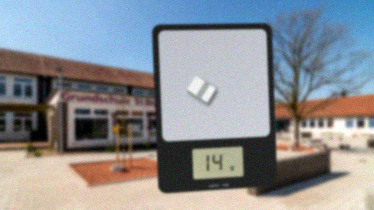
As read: 14 g
